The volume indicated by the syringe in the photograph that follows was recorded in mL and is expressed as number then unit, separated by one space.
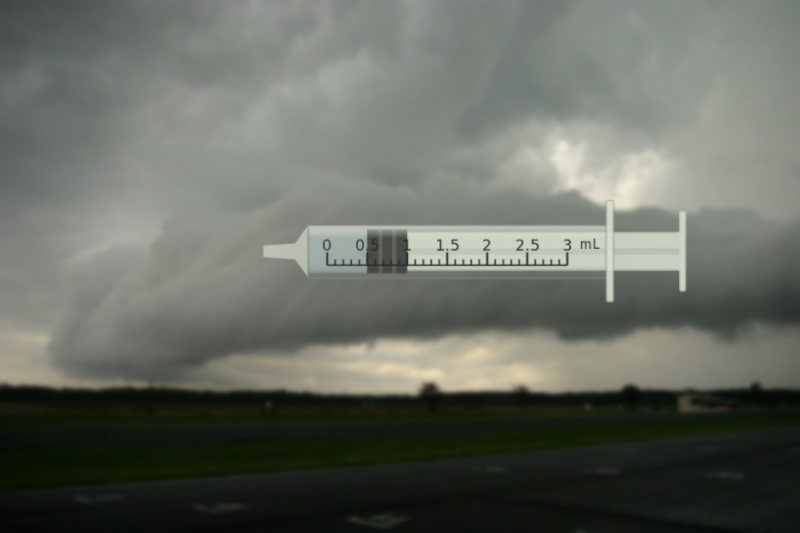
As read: 0.5 mL
